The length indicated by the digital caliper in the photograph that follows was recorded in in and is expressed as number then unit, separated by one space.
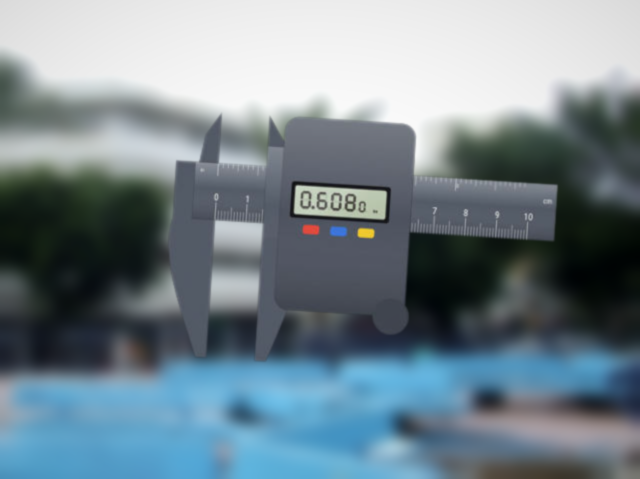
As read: 0.6080 in
